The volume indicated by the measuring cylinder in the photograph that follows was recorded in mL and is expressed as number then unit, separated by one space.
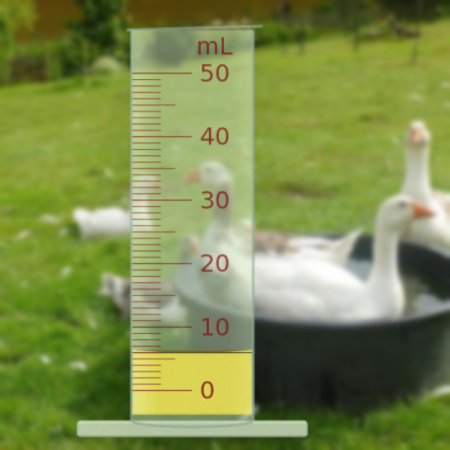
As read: 6 mL
